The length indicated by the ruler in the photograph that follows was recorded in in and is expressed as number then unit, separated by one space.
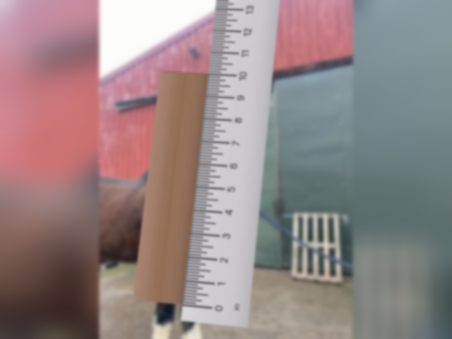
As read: 10 in
